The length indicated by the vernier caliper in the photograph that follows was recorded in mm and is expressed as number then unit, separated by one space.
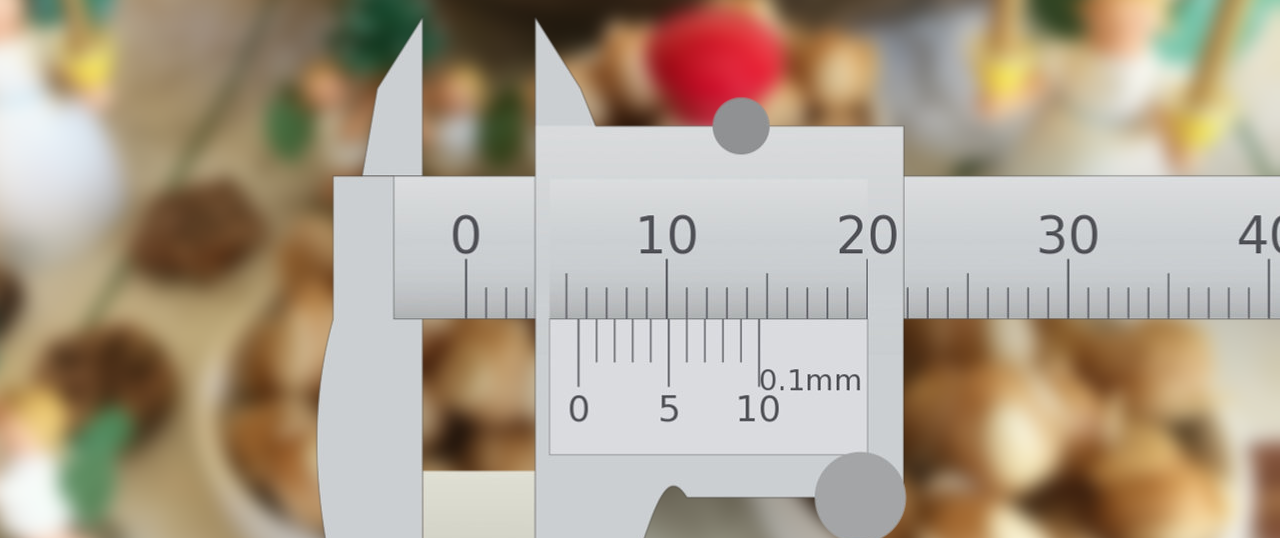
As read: 5.6 mm
